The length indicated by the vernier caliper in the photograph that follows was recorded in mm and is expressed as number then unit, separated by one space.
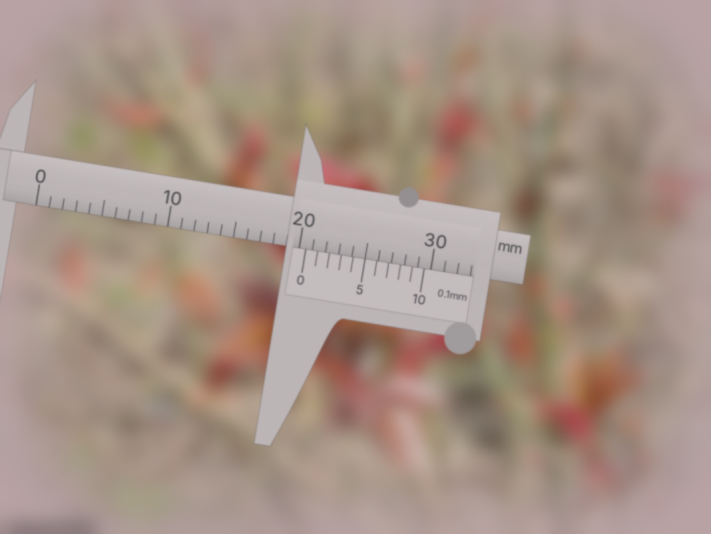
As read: 20.5 mm
